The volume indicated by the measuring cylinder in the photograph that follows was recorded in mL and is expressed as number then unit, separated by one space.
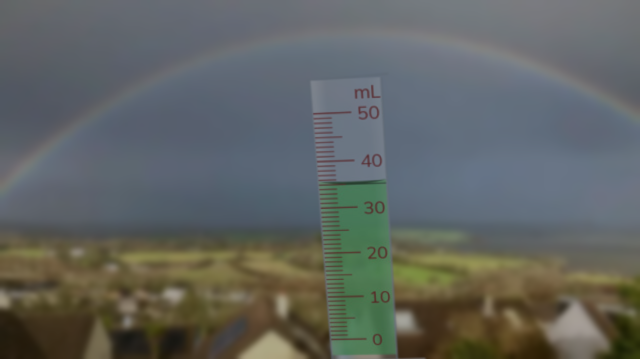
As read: 35 mL
